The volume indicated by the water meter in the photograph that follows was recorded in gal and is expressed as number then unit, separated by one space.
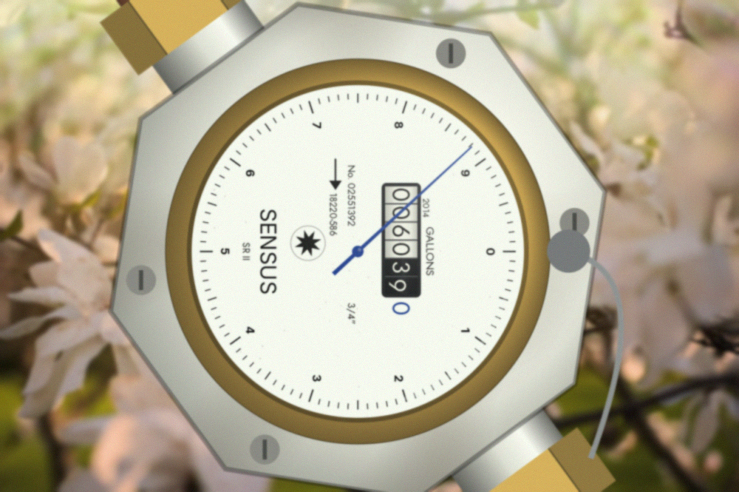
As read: 60388.8 gal
